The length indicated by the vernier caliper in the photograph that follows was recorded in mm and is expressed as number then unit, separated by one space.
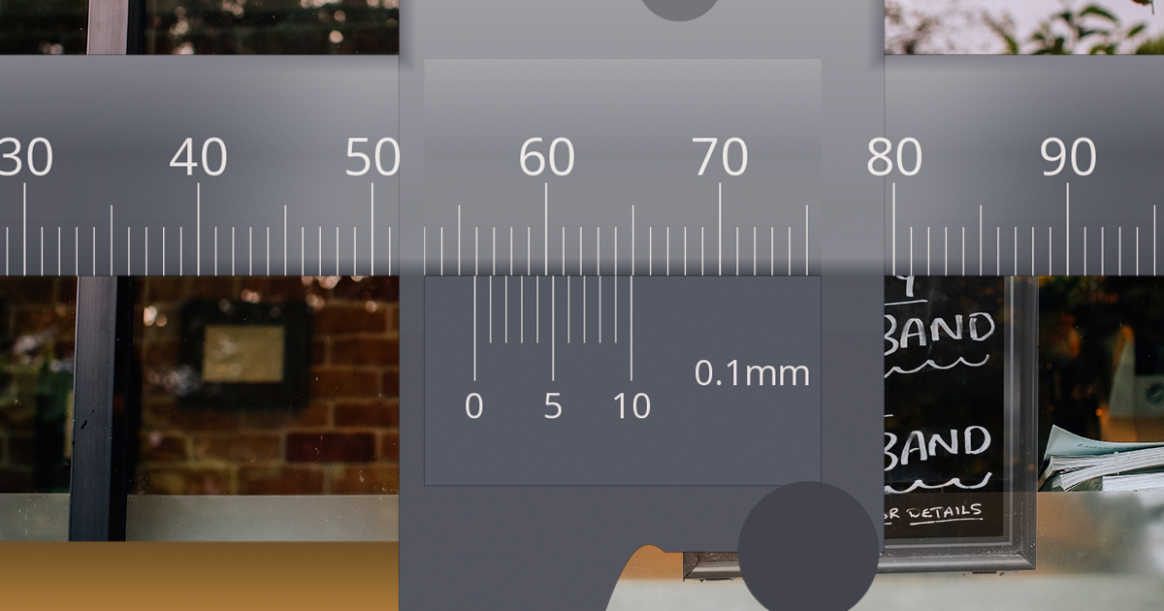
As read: 55.9 mm
